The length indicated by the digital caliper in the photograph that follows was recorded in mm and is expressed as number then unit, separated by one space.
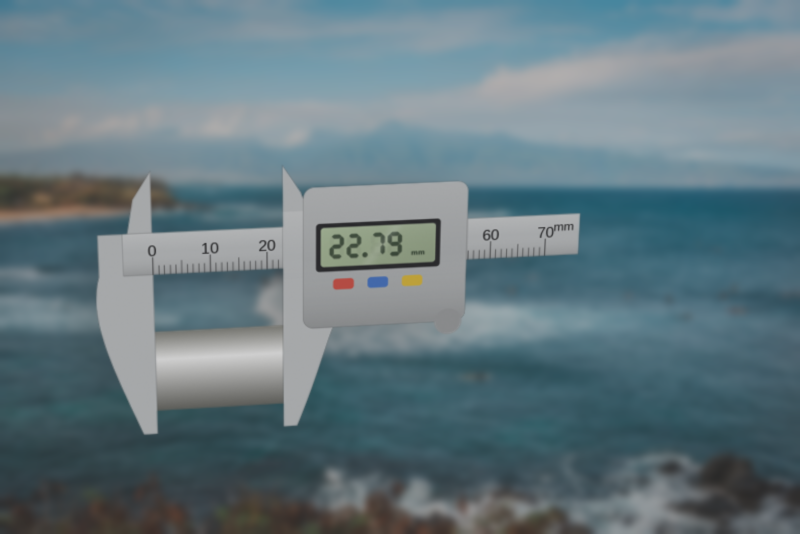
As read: 22.79 mm
